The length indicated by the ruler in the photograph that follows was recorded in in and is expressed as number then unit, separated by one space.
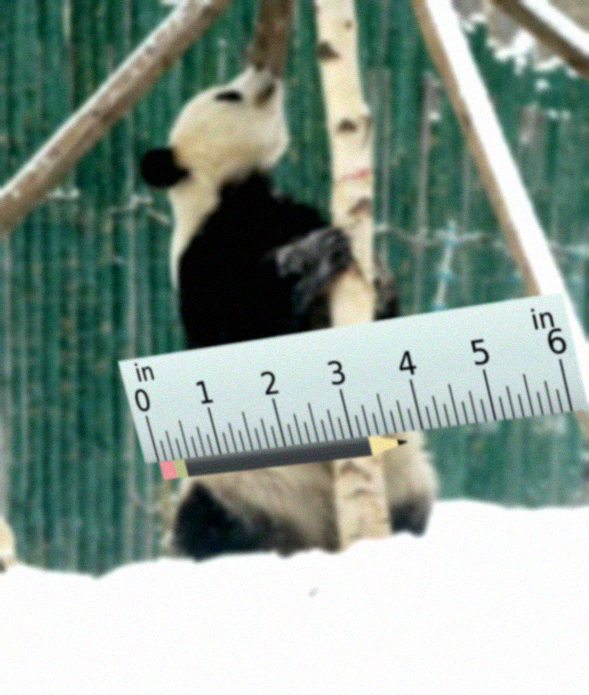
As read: 3.75 in
